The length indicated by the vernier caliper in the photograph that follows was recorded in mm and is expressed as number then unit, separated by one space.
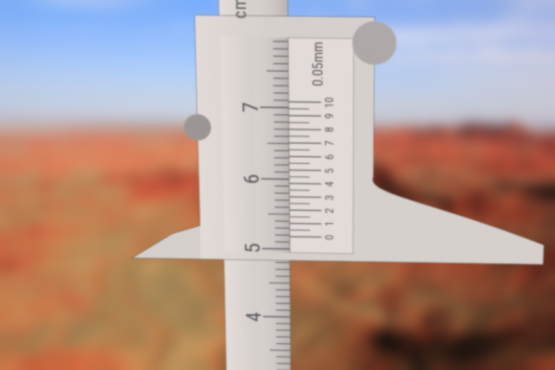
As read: 51.8 mm
